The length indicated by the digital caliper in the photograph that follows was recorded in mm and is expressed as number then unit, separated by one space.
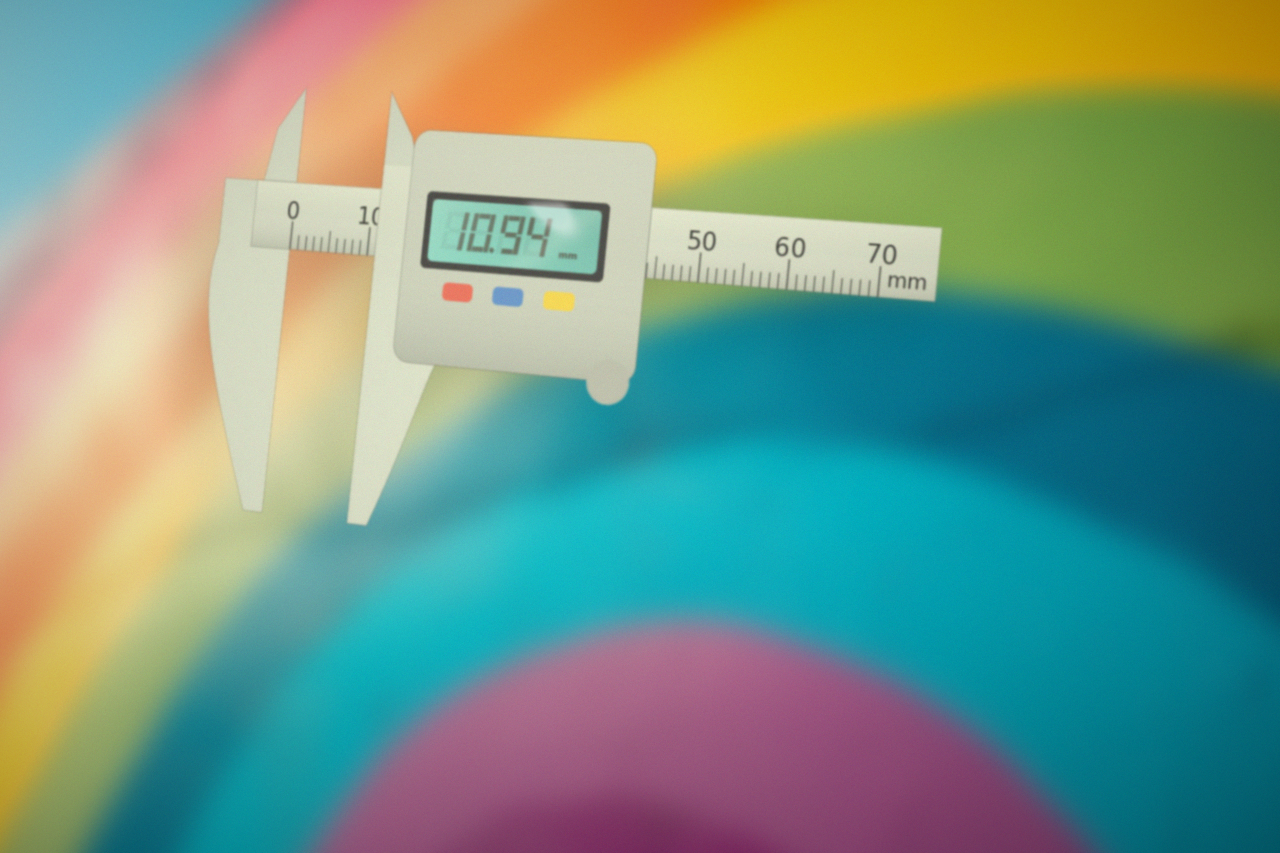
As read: 10.94 mm
